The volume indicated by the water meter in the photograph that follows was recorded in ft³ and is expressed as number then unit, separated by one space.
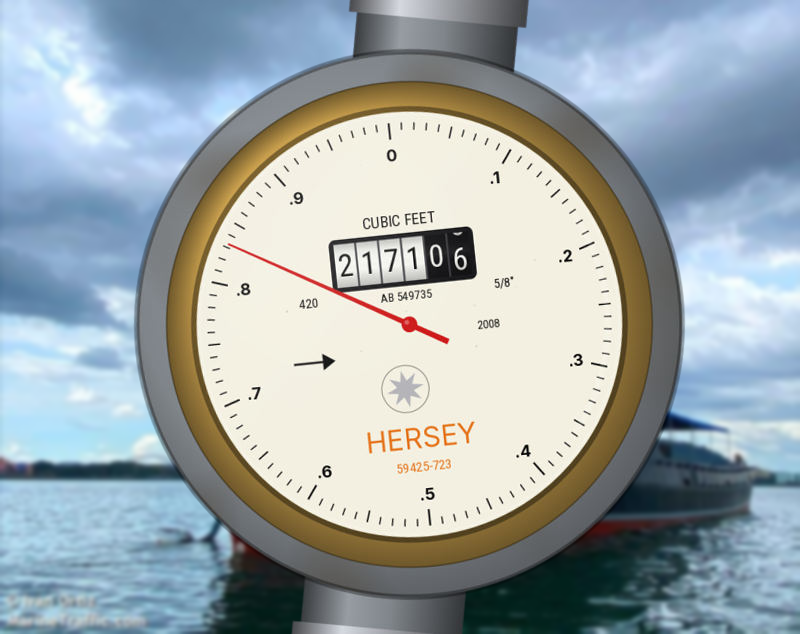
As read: 217105.83 ft³
